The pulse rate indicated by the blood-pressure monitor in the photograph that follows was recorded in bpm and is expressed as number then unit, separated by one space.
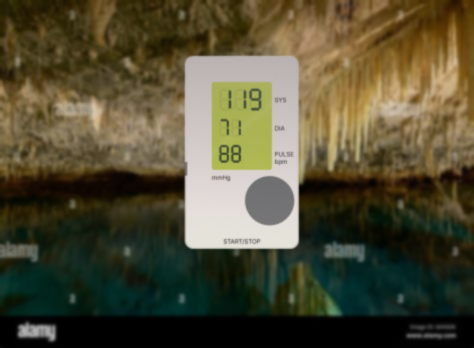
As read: 88 bpm
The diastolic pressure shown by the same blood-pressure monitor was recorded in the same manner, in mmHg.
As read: 71 mmHg
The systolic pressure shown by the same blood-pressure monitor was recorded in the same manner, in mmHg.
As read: 119 mmHg
